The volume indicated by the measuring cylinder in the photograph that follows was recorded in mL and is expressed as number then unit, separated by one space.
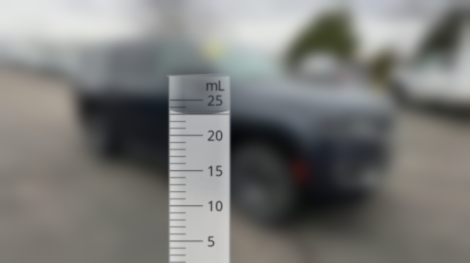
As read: 23 mL
